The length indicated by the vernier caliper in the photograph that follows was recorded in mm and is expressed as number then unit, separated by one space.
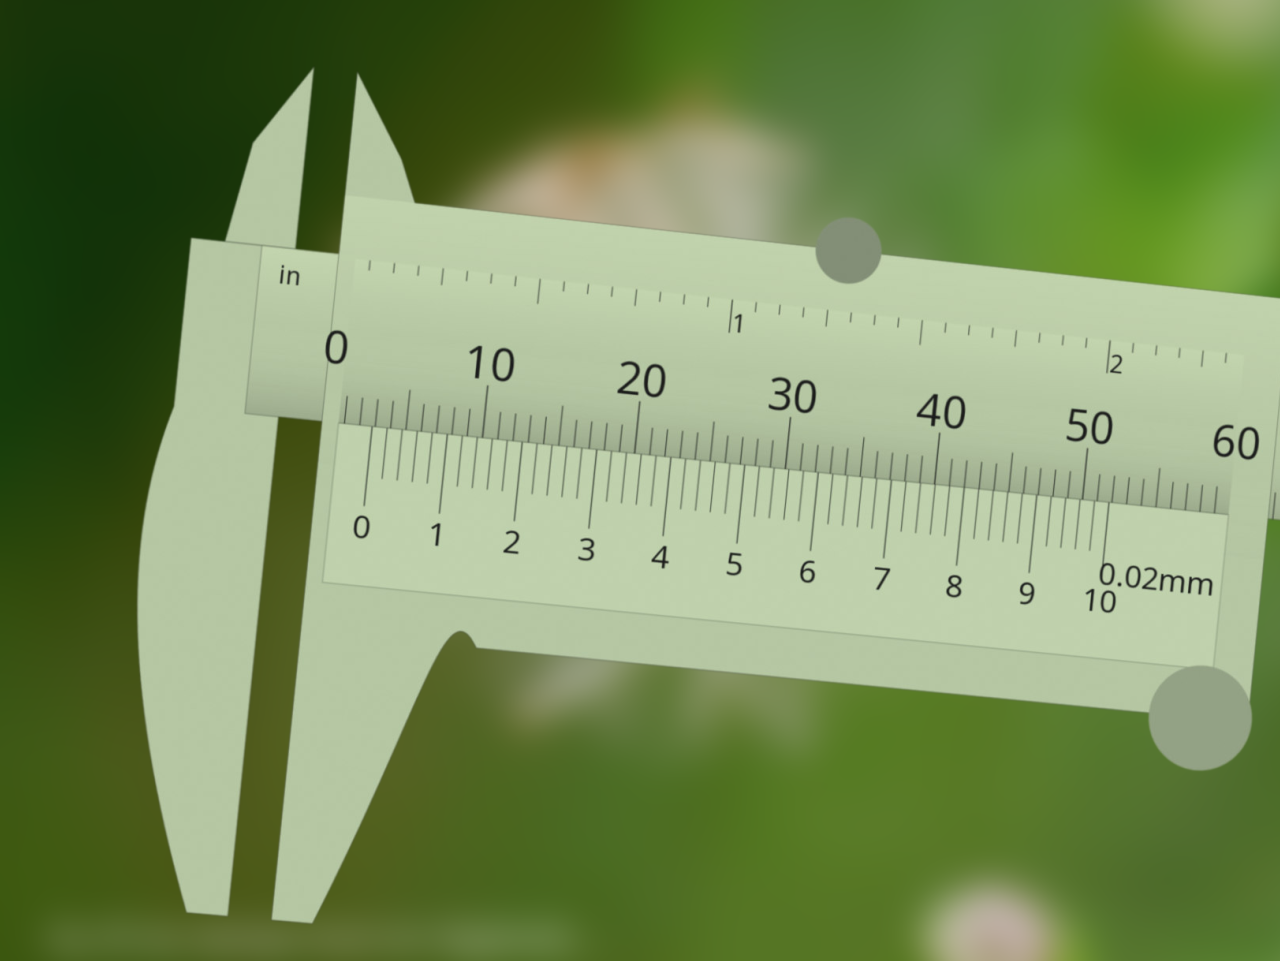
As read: 2.8 mm
